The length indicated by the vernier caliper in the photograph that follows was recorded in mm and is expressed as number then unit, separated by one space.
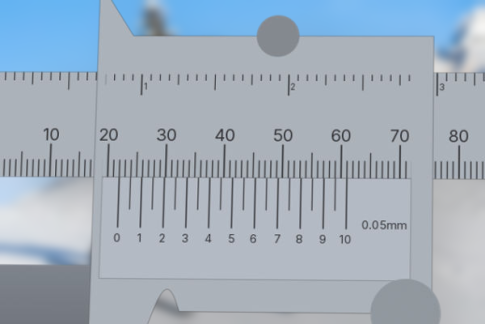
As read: 22.0 mm
